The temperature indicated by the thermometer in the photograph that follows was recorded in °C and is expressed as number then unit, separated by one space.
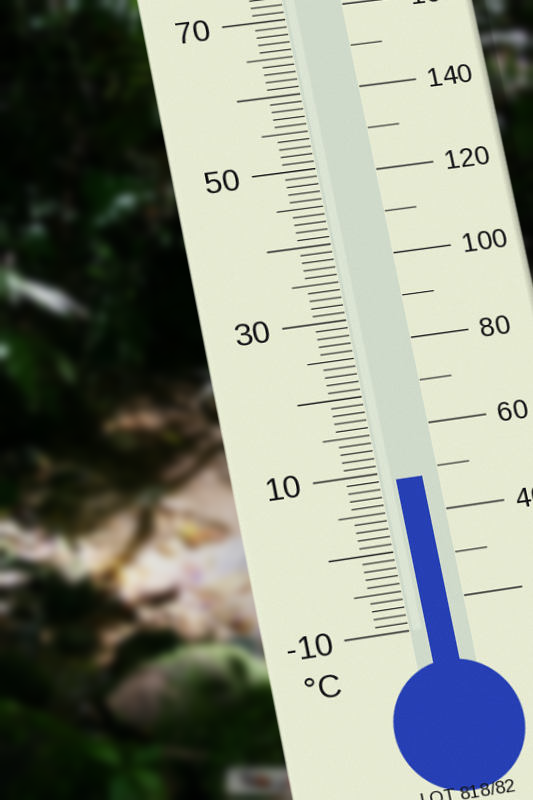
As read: 9 °C
